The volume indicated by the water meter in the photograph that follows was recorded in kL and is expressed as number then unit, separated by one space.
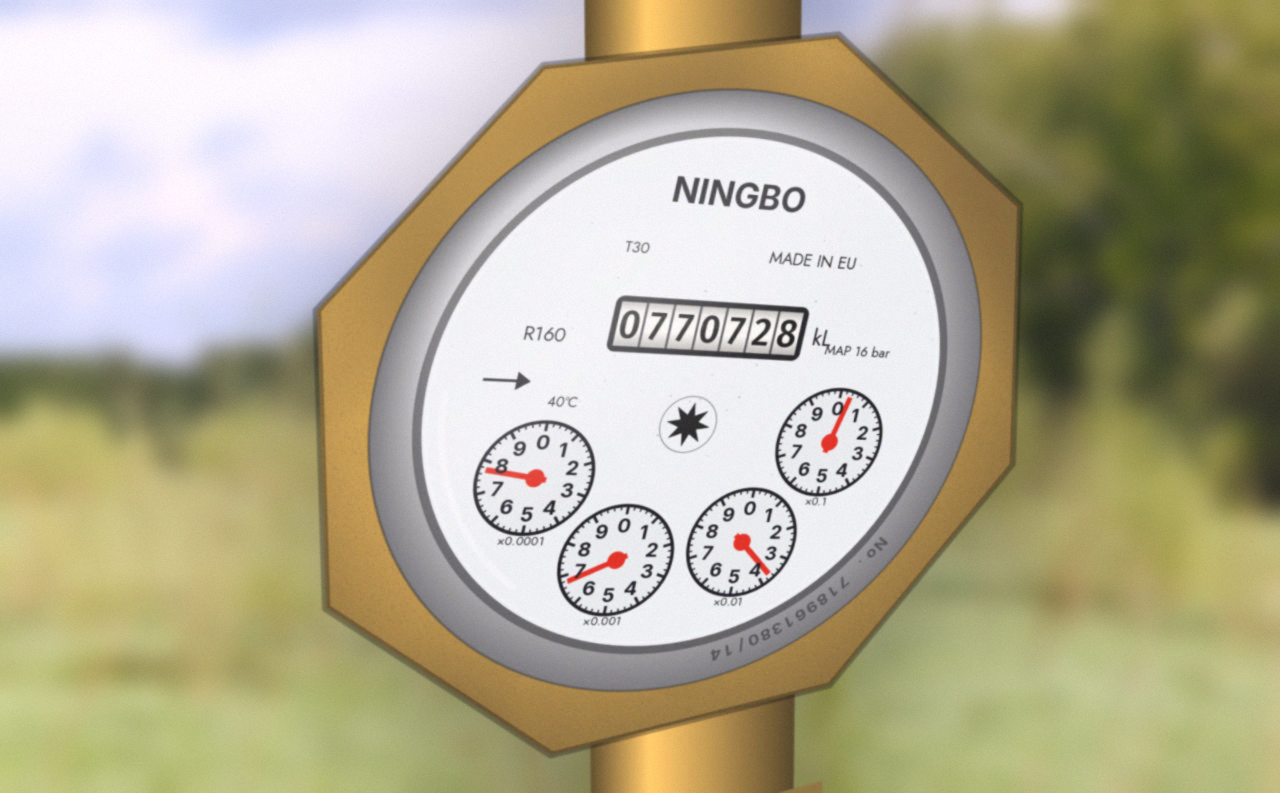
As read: 770728.0367 kL
